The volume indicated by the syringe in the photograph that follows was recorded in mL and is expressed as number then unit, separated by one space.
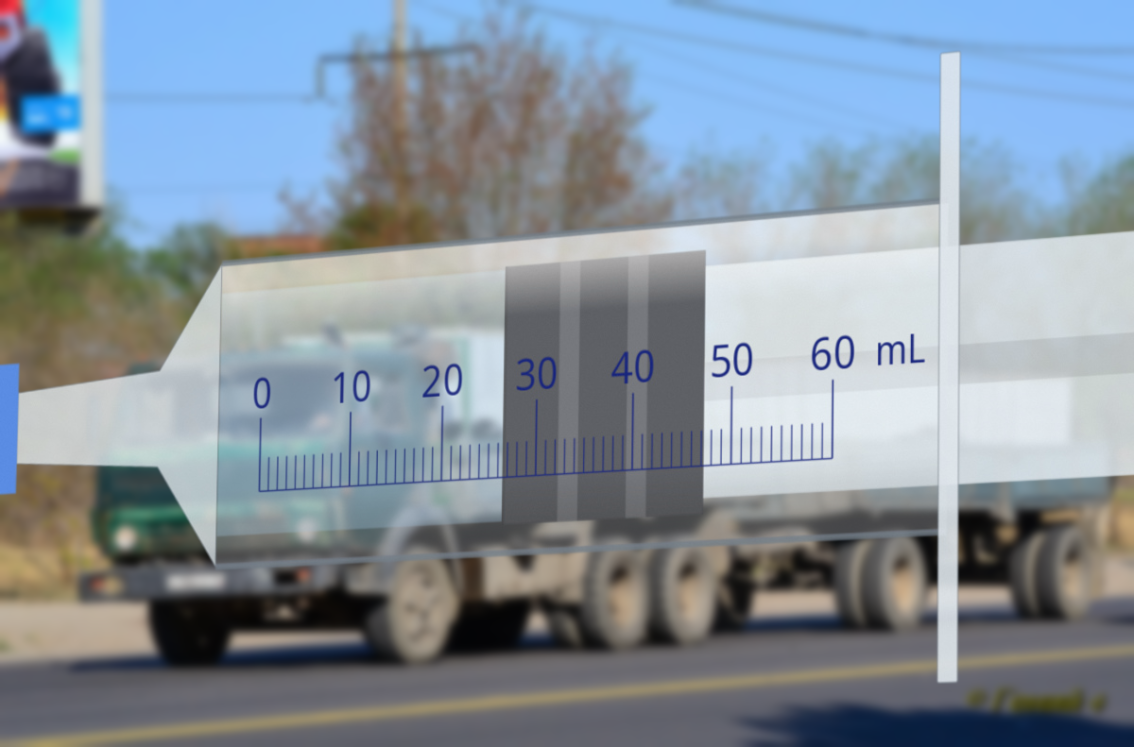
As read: 26.5 mL
